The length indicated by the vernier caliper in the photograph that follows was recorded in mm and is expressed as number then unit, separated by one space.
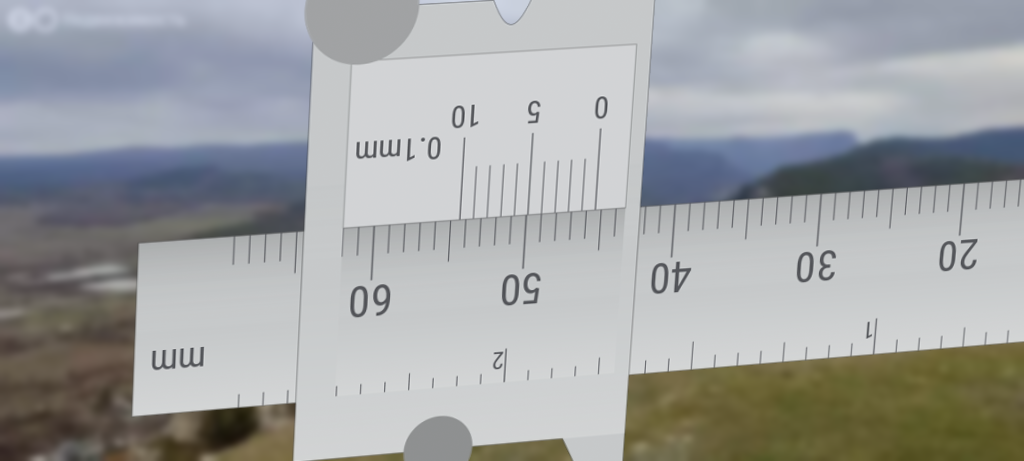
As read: 45.4 mm
